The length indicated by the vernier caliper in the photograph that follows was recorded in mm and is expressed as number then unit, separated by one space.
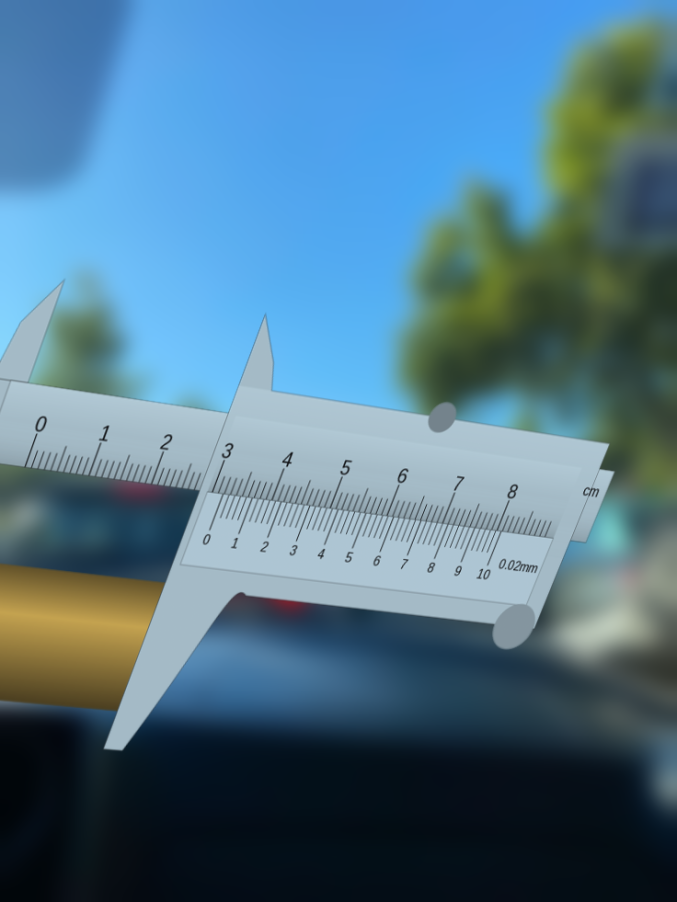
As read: 31.8 mm
